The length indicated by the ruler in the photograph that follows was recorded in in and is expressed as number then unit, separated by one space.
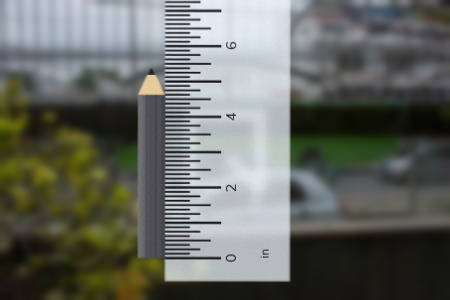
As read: 5.375 in
